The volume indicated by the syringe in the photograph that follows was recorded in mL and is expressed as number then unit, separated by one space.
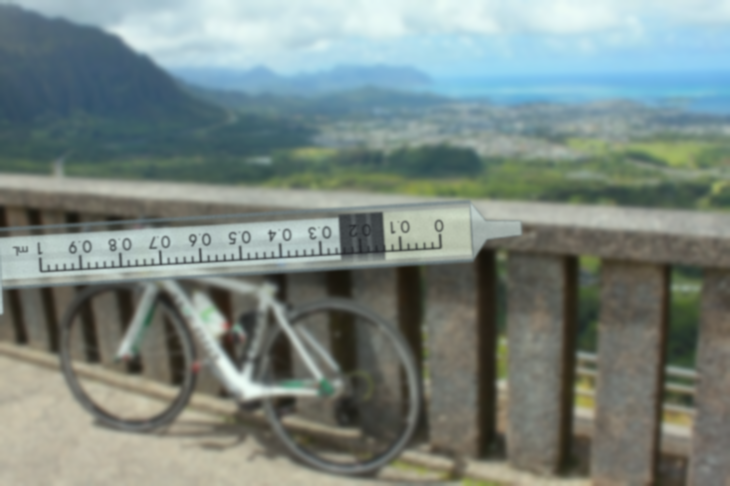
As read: 0.14 mL
